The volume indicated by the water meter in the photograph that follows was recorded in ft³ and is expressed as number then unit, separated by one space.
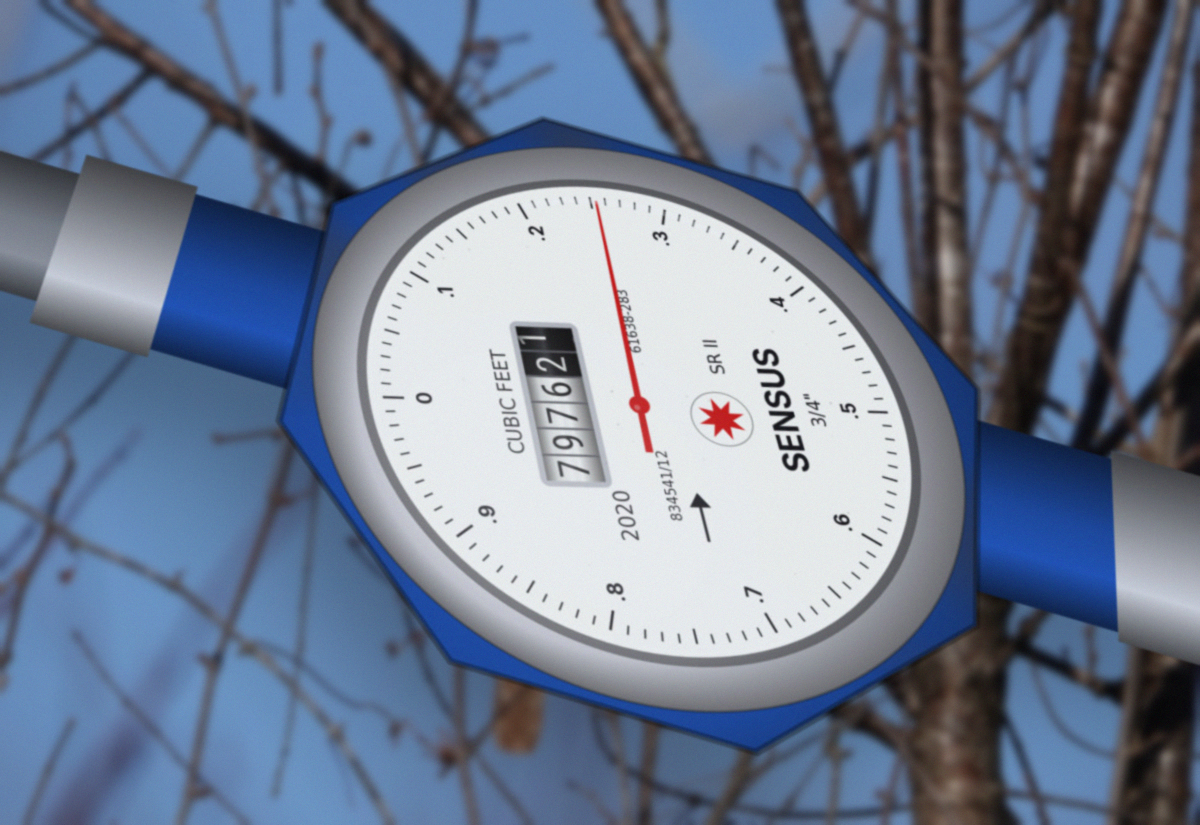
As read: 797621.25 ft³
